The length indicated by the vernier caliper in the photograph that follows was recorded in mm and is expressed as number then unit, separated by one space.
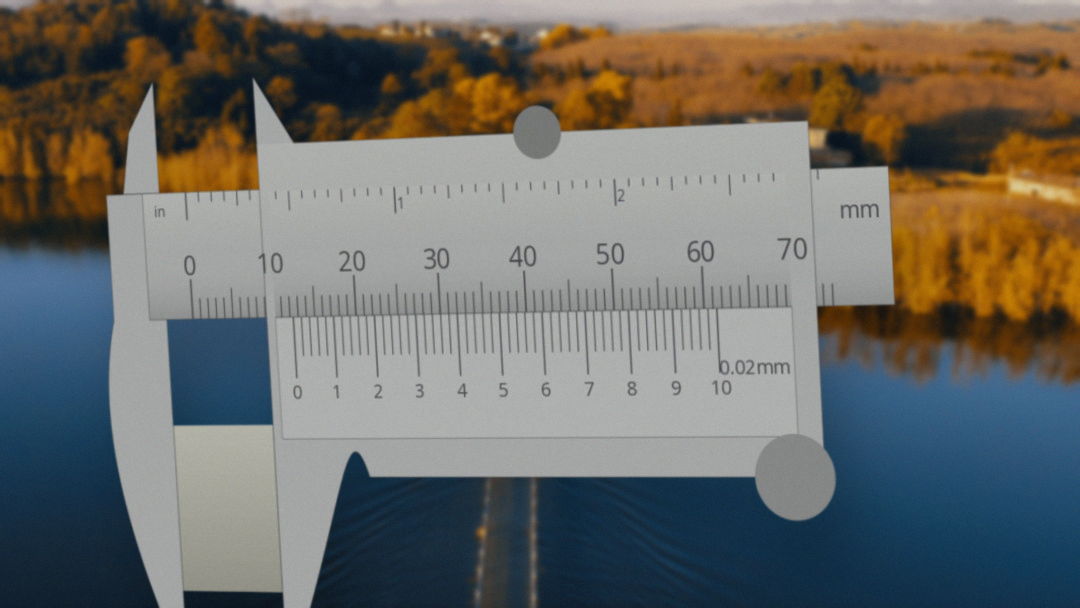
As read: 12.4 mm
